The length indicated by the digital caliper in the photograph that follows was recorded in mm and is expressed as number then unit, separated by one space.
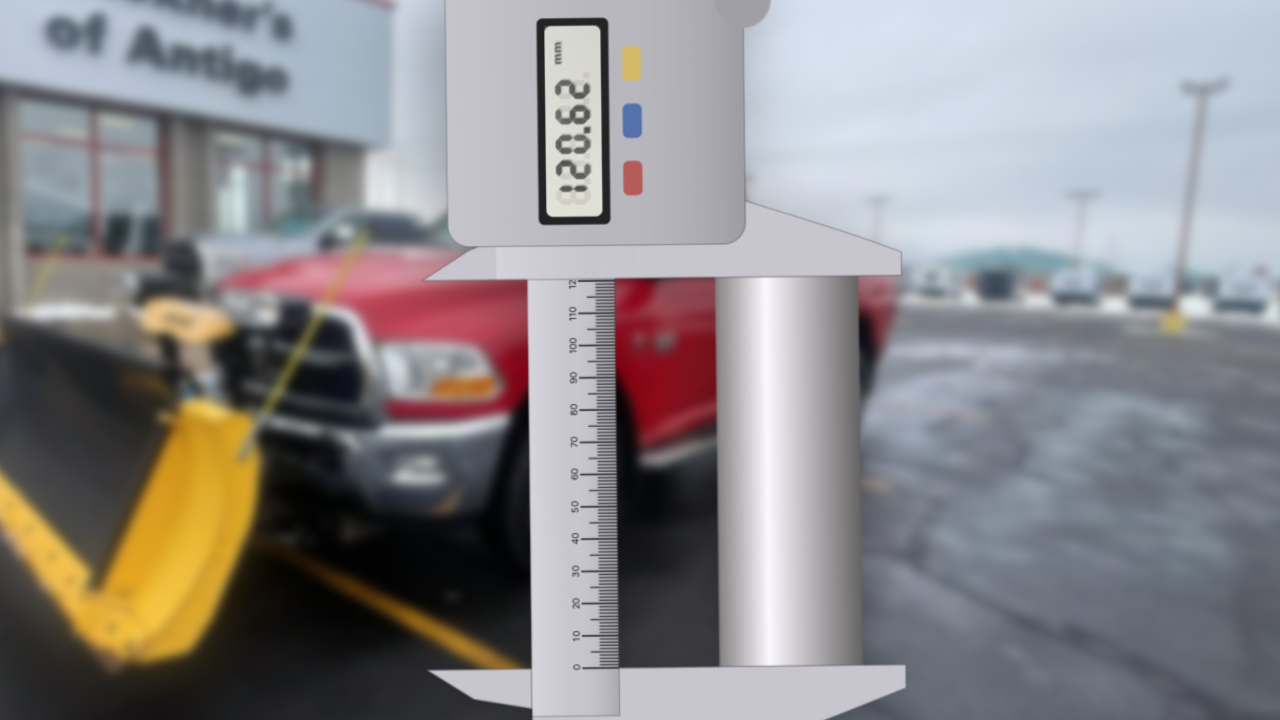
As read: 120.62 mm
